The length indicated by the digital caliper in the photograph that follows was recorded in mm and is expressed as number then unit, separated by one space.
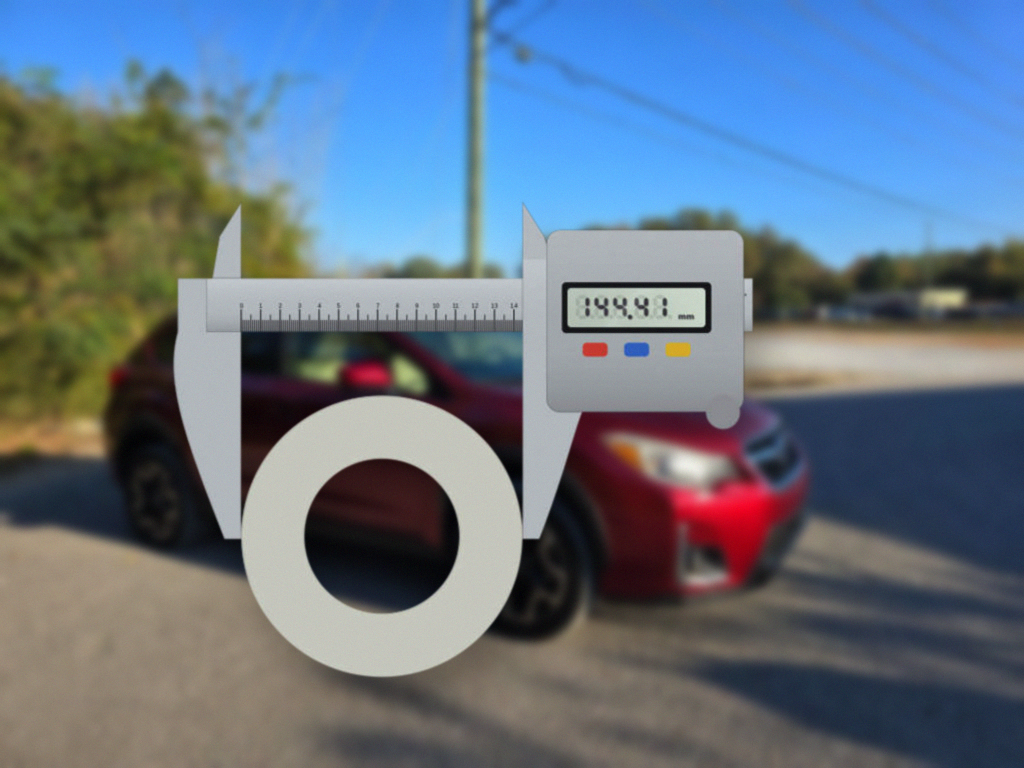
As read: 144.41 mm
